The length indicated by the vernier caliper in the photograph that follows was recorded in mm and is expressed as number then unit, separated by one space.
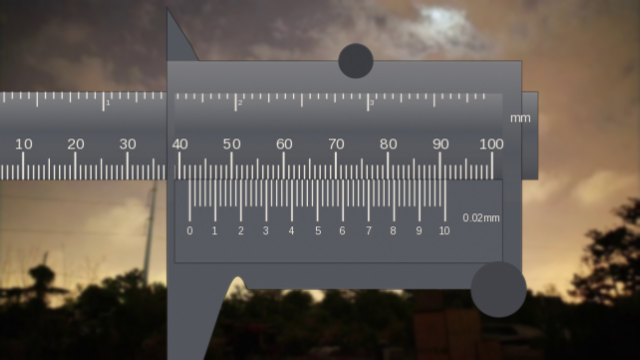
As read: 42.0 mm
